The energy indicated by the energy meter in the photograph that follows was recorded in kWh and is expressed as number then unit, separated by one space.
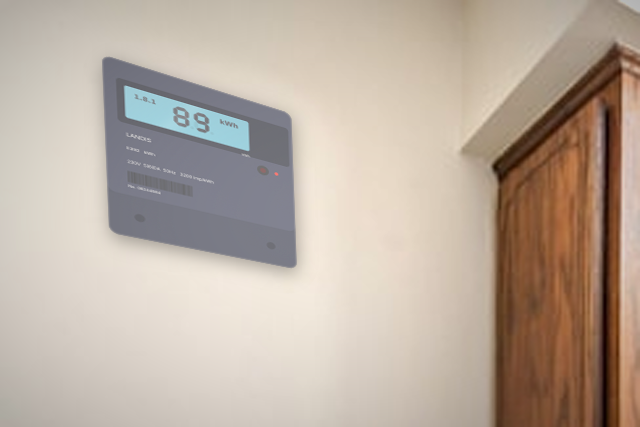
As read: 89 kWh
